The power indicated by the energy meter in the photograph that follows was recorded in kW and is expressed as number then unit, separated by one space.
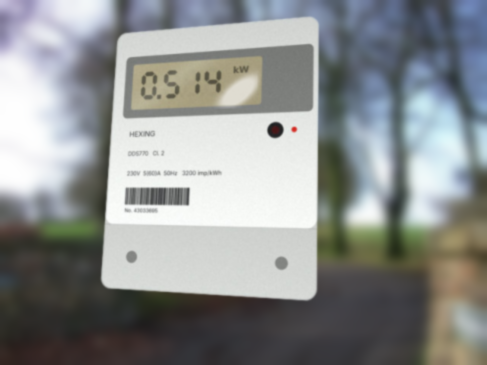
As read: 0.514 kW
